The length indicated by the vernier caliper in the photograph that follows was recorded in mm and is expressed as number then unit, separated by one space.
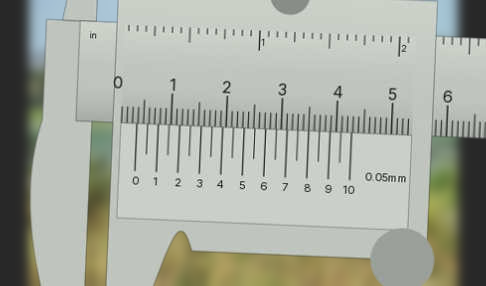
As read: 3.8 mm
